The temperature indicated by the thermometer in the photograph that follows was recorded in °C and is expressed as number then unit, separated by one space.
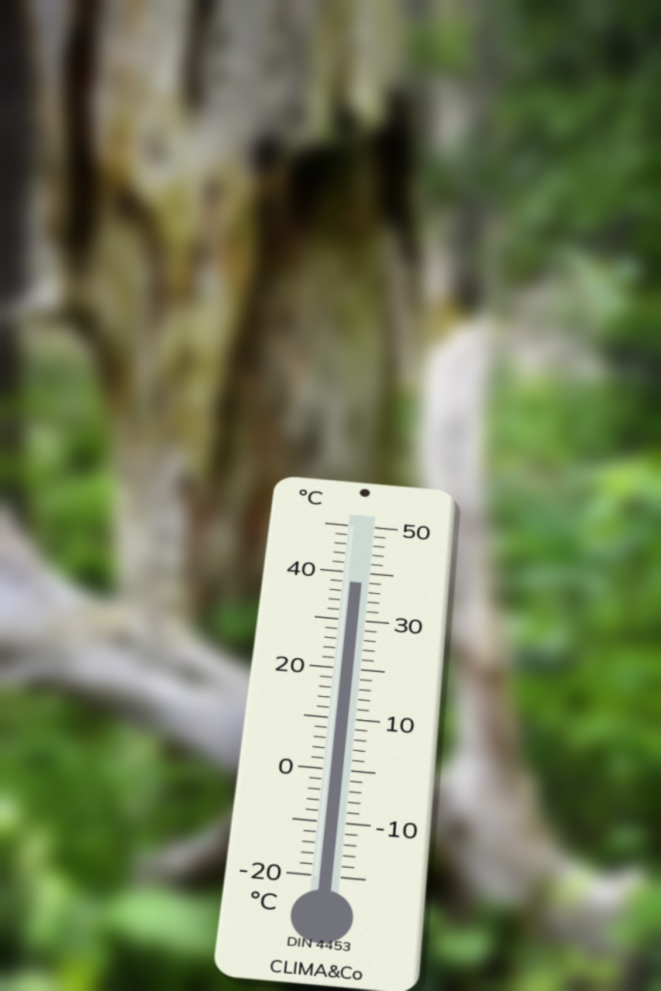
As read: 38 °C
